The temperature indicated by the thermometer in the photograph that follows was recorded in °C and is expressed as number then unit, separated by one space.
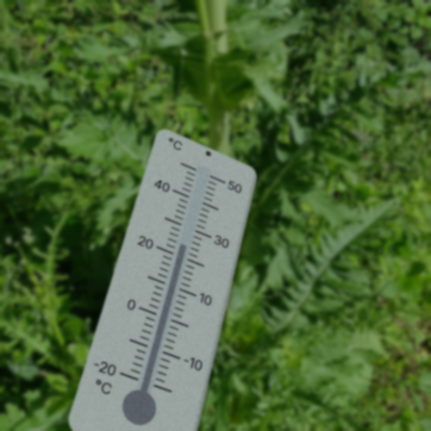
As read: 24 °C
